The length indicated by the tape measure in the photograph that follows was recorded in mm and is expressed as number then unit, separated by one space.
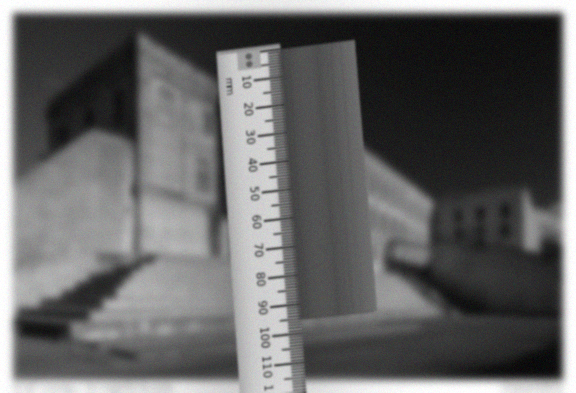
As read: 95 mm
